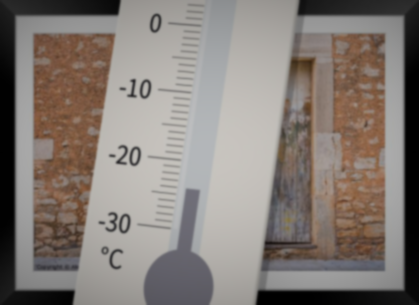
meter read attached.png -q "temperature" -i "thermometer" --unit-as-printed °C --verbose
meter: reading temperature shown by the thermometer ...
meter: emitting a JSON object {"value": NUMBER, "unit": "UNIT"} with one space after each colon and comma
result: {"value": -24, "unit": "°C"}
